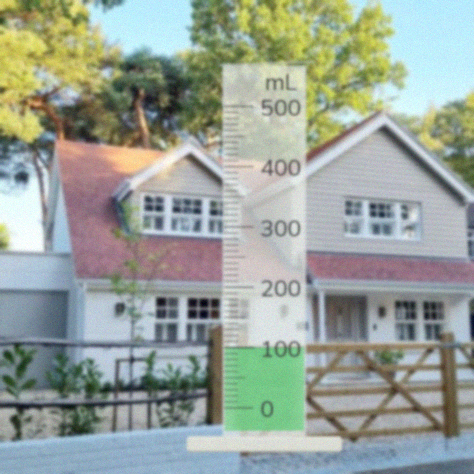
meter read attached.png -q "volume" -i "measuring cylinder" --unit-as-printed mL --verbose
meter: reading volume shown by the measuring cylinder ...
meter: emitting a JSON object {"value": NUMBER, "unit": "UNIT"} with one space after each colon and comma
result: {"value": 100, "unit": "mL"}
